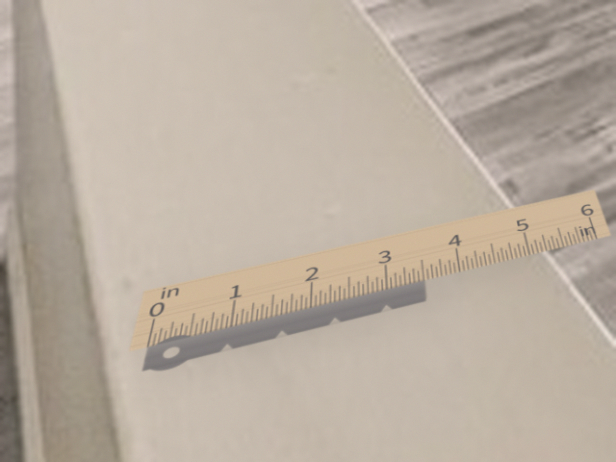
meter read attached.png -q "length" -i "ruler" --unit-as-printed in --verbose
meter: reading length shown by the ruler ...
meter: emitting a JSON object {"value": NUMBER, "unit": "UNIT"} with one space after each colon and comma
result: {"value": 3.5, "unit": "in"}
